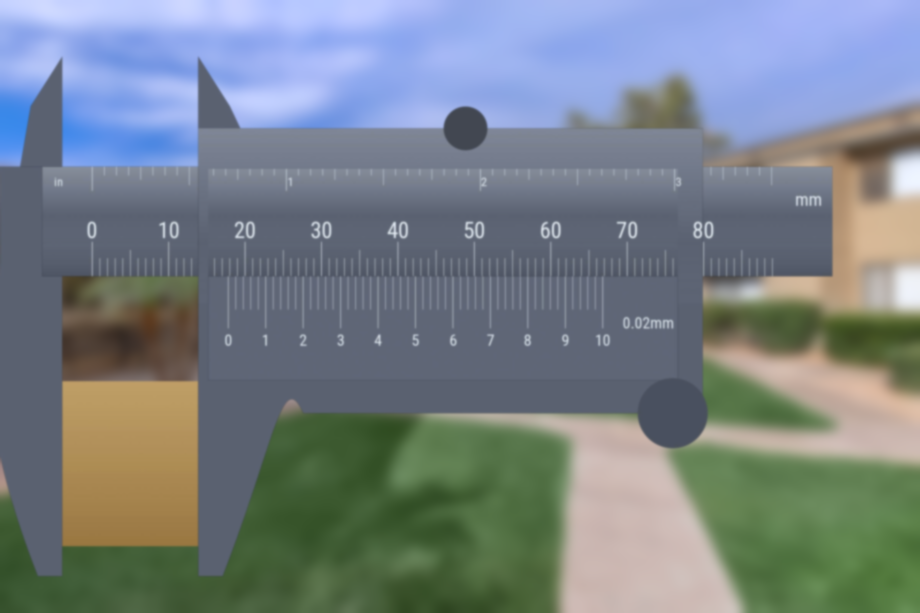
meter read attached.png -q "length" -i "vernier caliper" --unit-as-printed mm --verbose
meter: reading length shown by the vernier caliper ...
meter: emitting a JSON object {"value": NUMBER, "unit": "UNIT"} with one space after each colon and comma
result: {"value": 17.8, "unit": "mm"}
